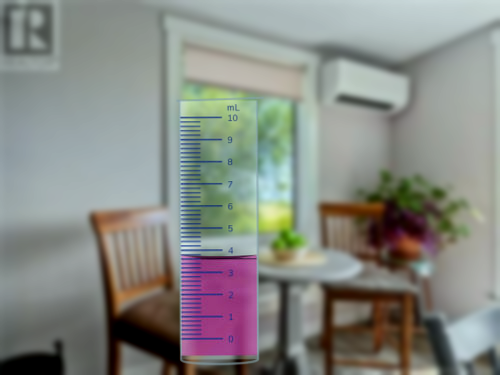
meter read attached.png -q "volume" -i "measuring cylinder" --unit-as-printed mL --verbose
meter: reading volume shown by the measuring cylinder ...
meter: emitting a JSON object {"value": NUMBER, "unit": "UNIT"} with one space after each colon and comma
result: {"value": 3.6, "unit": "mL"}
